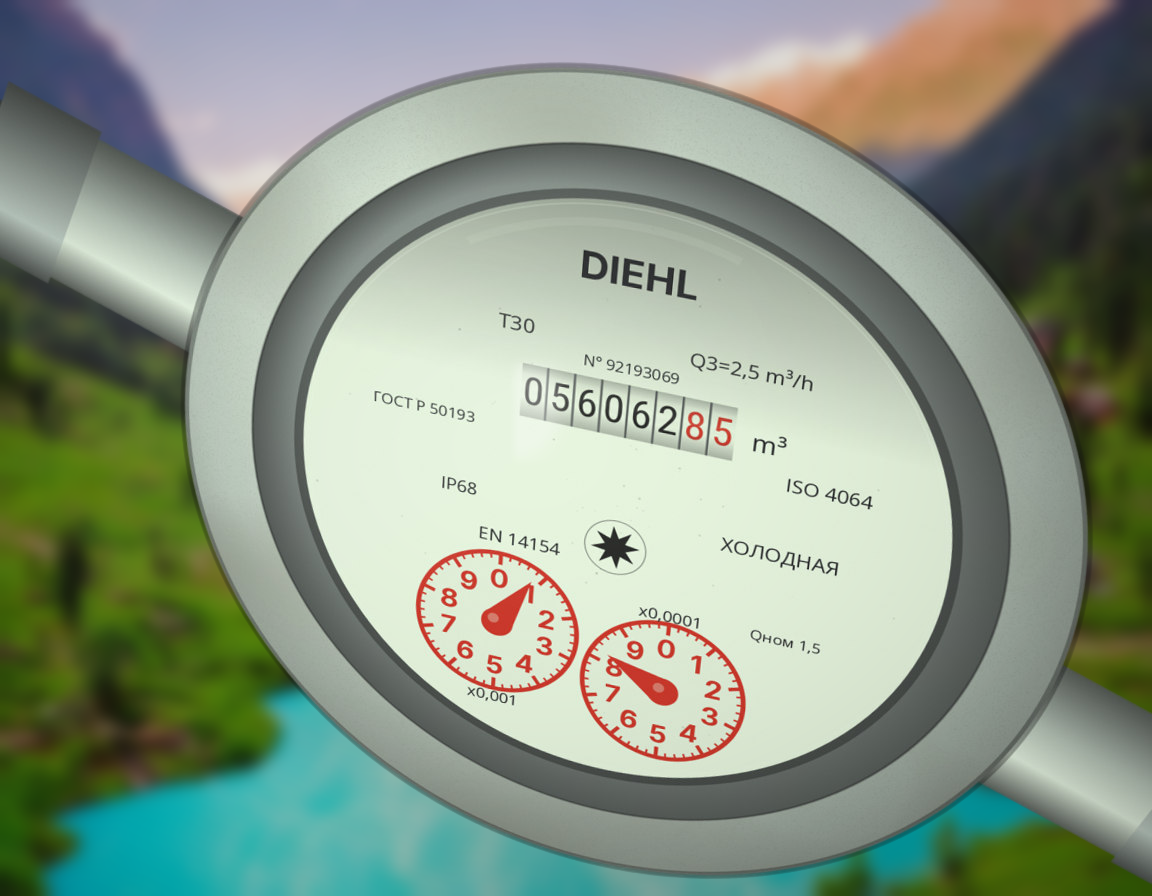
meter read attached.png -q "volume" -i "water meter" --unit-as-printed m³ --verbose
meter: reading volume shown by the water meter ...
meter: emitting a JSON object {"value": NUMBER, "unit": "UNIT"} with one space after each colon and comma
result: {"value": 56062.8508, "unit": "m³"}
